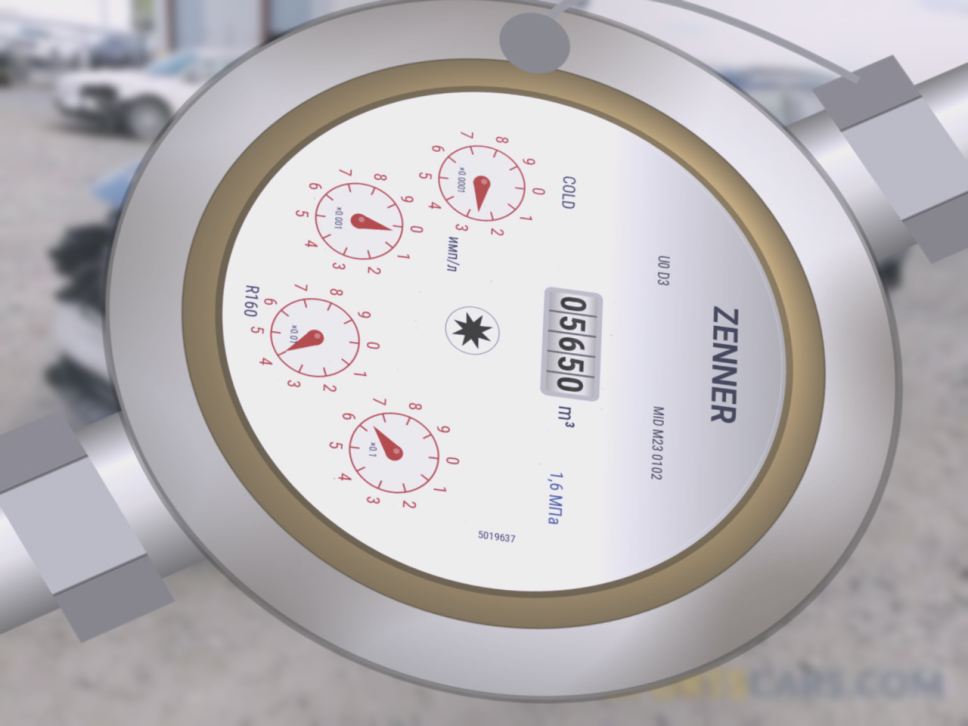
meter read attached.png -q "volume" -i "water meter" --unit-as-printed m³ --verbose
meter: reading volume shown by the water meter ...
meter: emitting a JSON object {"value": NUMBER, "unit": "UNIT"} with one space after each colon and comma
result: {"value": 5650.6402, "unit": "m³"}
